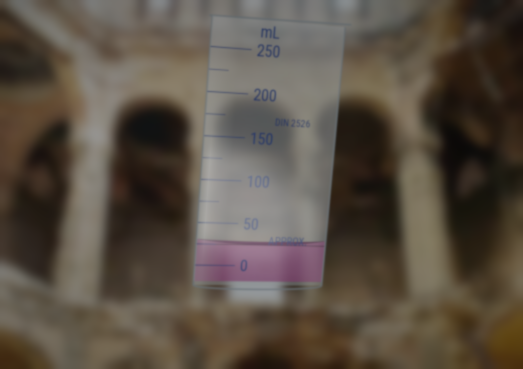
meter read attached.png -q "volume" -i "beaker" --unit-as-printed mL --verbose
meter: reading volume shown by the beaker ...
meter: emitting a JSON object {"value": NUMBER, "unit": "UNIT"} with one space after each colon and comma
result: {"value": 25, "unit": "mL"}
